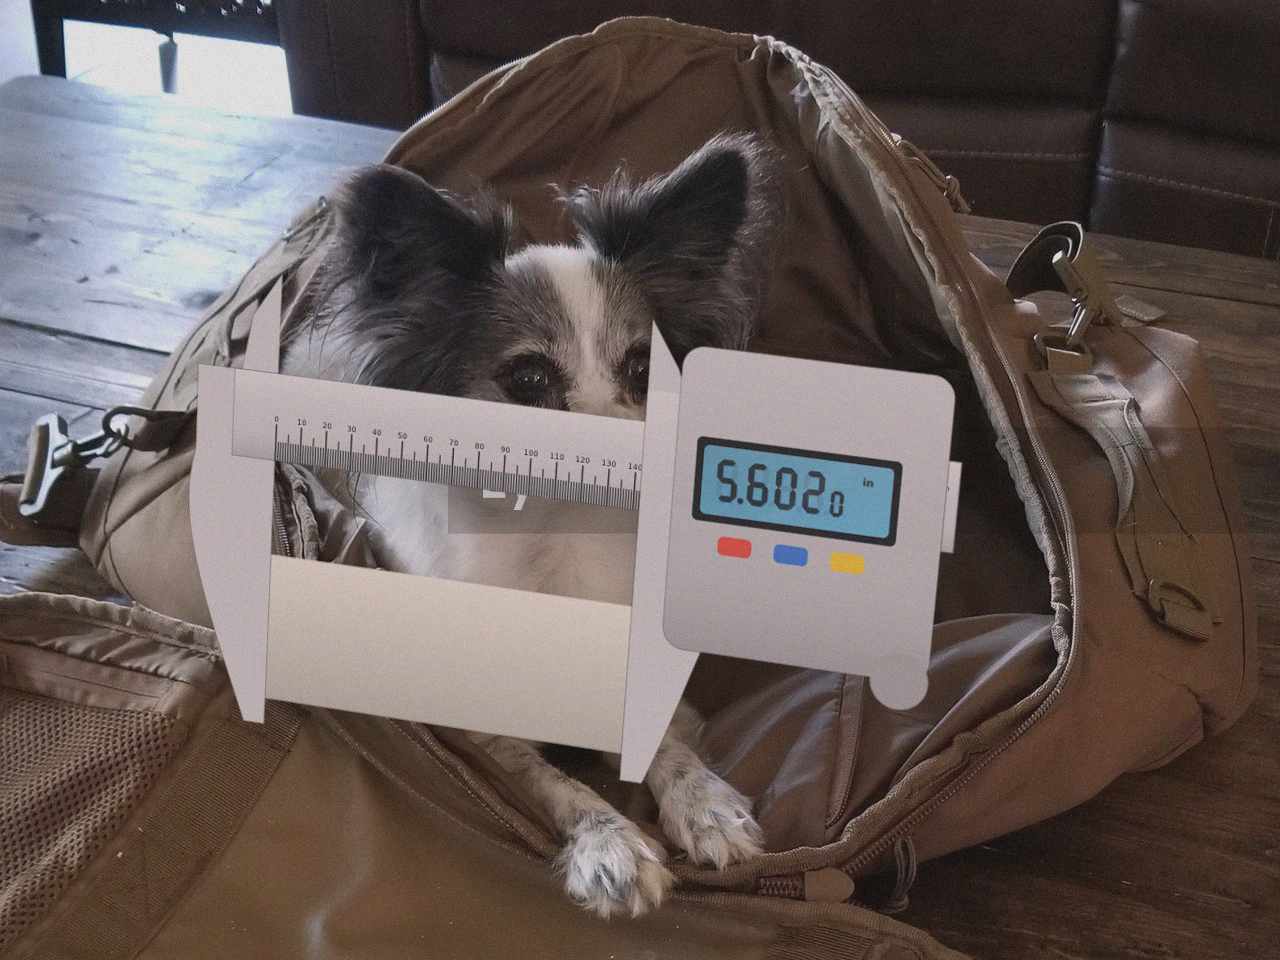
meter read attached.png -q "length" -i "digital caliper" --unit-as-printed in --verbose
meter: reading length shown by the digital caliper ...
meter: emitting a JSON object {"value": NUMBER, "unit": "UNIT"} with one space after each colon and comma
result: {"value": 5.6020, "unit": "in"}
